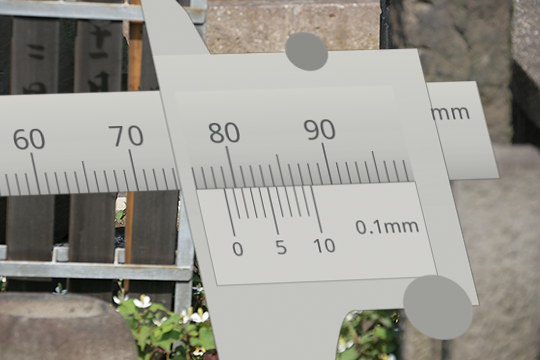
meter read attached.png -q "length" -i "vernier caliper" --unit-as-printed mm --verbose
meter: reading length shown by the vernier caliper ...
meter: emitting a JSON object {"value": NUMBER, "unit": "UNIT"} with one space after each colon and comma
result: {"value": 78.8, "unit": "mm"}
